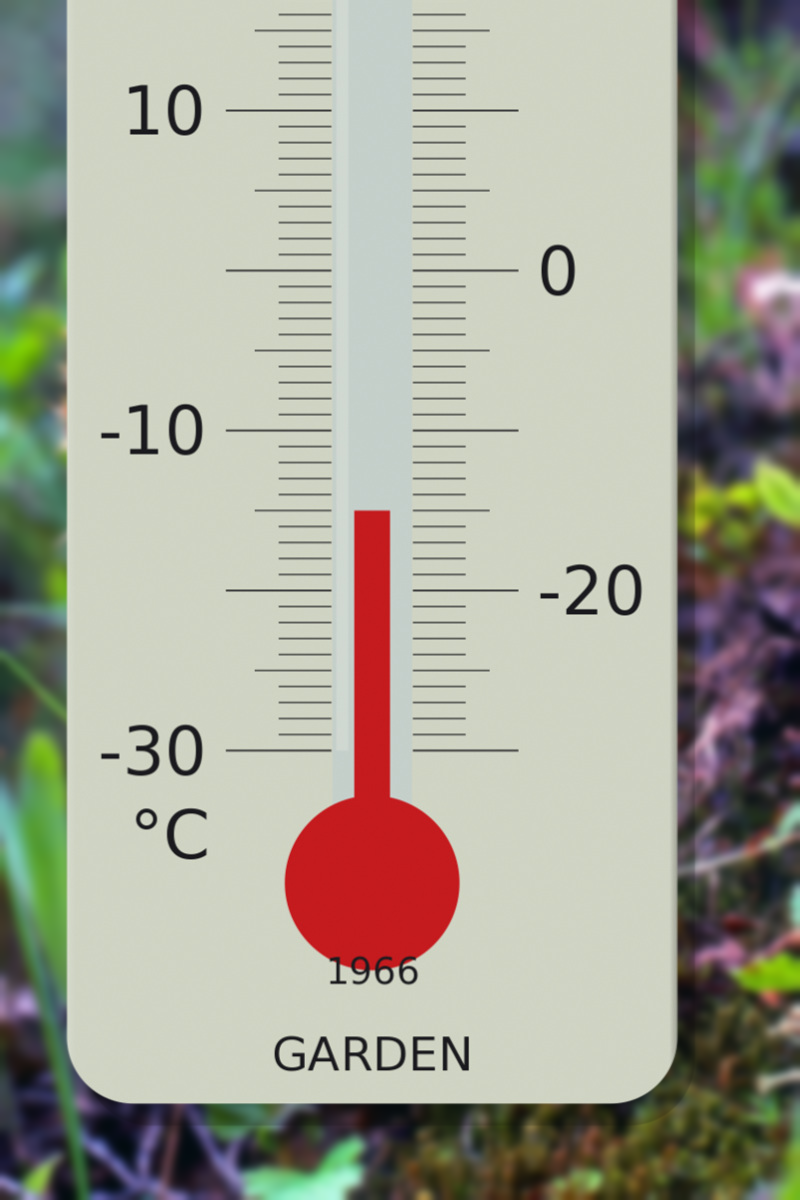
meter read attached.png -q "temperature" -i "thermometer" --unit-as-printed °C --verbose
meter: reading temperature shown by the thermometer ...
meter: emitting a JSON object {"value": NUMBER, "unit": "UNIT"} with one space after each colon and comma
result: {"value": -15, "unit": "°C"}
